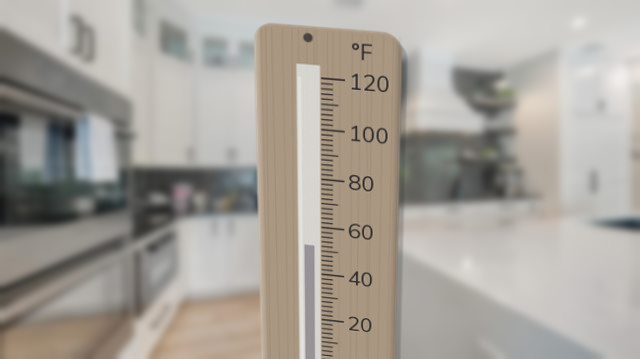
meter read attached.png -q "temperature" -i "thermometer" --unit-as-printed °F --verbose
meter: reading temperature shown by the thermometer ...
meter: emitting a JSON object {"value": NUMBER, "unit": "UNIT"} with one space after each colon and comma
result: {"value": 52, "unit": "°F"}
